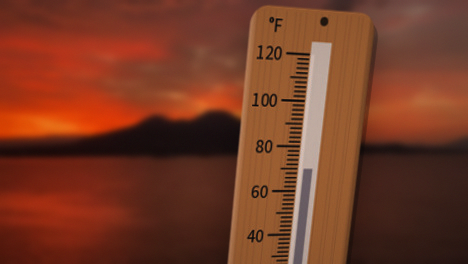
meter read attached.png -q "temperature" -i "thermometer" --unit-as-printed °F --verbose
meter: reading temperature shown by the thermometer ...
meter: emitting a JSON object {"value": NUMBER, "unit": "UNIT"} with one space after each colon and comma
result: {"value": 70, "unit": "°F"}
